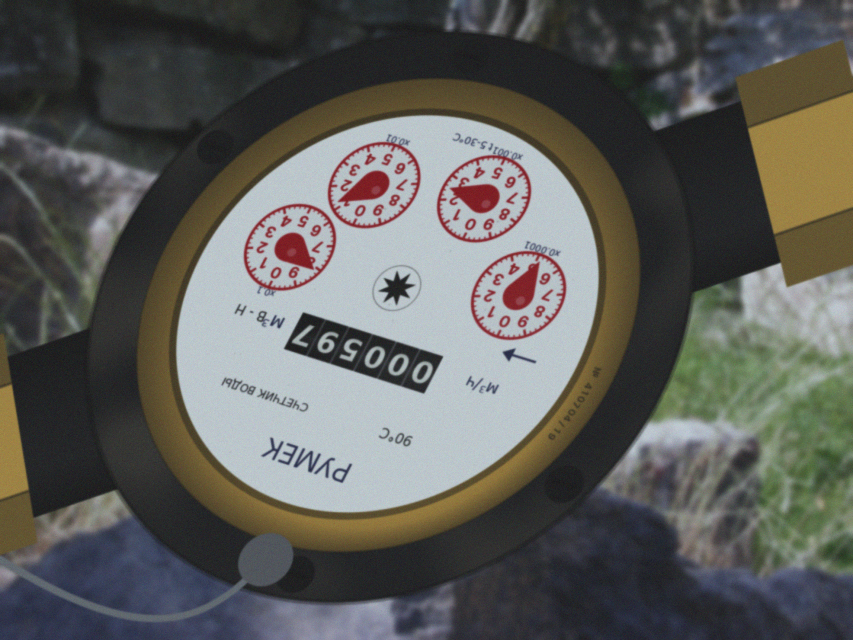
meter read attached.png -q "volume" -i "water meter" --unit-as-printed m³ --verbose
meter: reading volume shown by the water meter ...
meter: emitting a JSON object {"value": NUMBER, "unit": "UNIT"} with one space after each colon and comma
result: {"value": 597.8125, "unit": "m³"}
